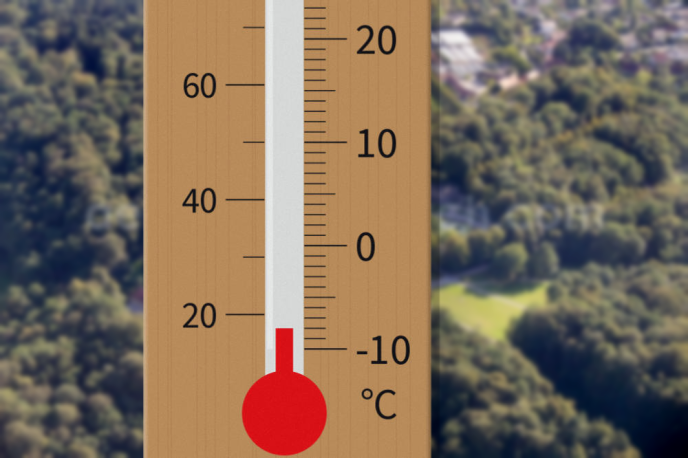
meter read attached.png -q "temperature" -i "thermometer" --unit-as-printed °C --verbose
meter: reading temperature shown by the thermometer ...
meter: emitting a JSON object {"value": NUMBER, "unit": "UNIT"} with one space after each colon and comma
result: {"value": -8, "unit": "°C"}
